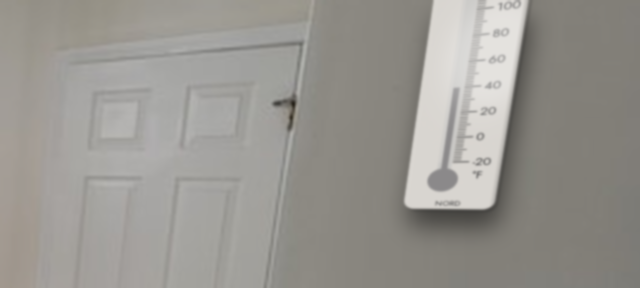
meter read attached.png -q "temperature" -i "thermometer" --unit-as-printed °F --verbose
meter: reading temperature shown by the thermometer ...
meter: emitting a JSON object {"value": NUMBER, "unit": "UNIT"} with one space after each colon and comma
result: {"value": 40, "unit": "°F"}
